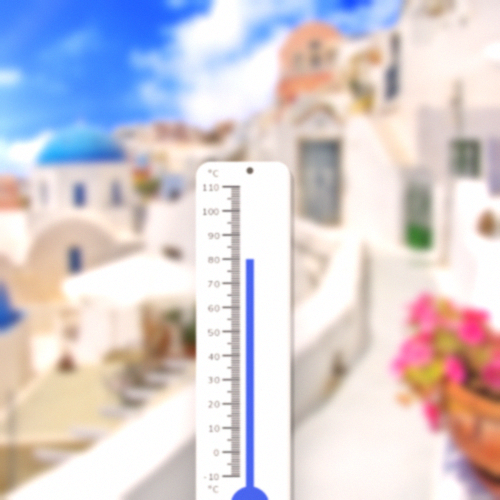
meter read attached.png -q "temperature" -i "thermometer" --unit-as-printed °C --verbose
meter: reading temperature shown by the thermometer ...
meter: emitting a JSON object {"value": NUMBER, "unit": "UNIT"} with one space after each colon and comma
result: {"value": 80, "unit": "°C"}
